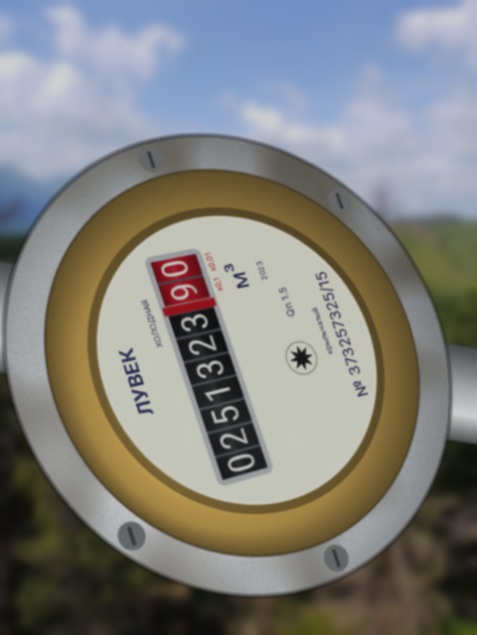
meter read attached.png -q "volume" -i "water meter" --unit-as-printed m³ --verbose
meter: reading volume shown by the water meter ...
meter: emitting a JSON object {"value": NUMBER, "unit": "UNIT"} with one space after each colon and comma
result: {"value": 251323.90, "unit": "m³"}
